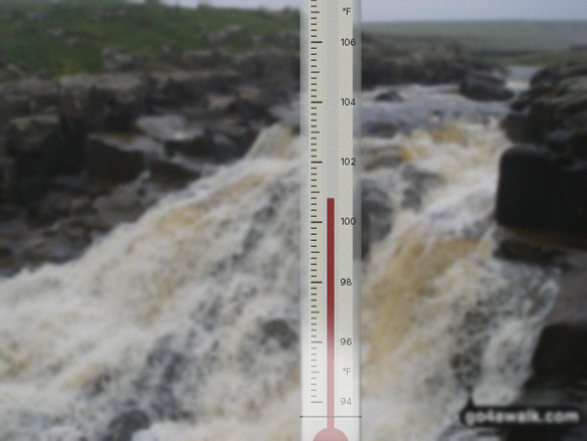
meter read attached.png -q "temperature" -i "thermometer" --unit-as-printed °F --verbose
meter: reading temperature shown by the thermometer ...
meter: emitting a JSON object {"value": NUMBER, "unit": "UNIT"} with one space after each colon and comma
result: {"value": 100.8, "unit": "°F"}
